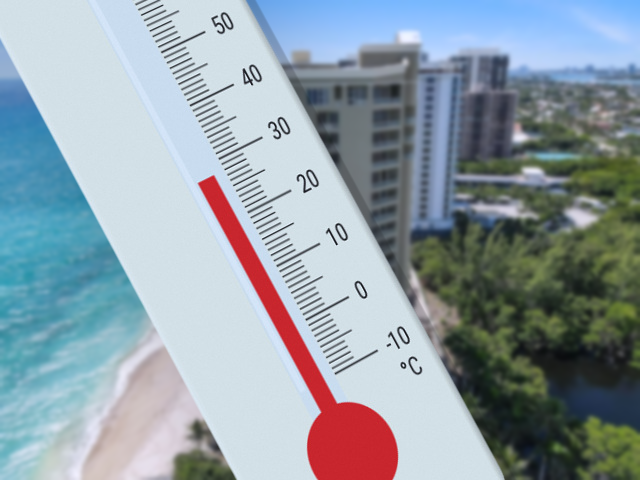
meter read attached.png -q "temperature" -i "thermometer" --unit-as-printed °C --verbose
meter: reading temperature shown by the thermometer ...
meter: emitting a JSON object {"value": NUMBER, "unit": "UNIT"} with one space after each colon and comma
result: {"value": 28, "unit": "°C"}
